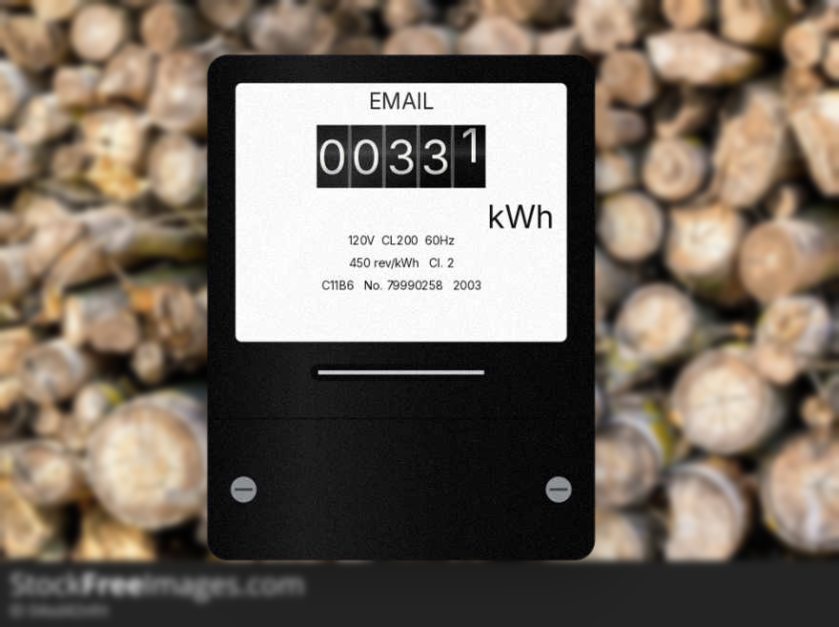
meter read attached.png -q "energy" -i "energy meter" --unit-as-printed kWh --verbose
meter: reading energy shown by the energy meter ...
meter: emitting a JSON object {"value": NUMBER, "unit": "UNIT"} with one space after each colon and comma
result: {"value": 331, "unit": "kWh"}
